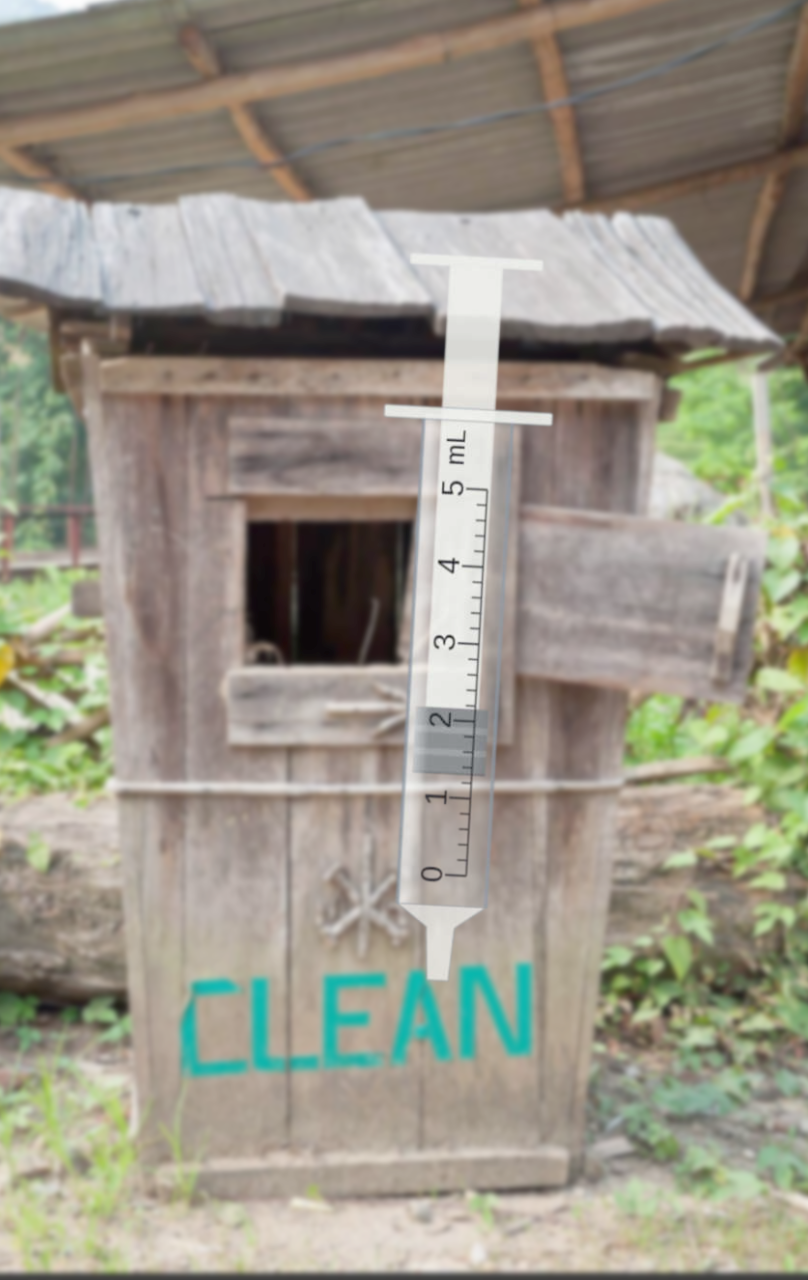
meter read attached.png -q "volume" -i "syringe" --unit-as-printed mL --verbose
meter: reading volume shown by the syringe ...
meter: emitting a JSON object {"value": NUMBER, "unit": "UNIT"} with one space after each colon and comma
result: {"value": 1.3, "unit": "mL"}
